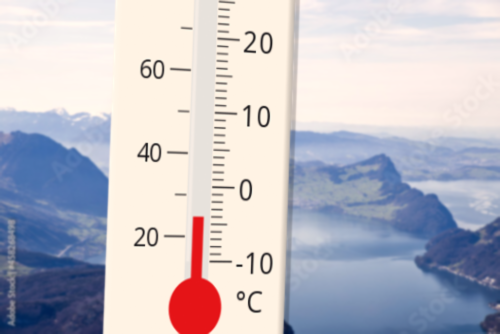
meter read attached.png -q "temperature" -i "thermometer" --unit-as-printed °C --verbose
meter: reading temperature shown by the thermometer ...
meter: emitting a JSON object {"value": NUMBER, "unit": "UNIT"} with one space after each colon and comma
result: {"value": -4, "unit": "°C"}
